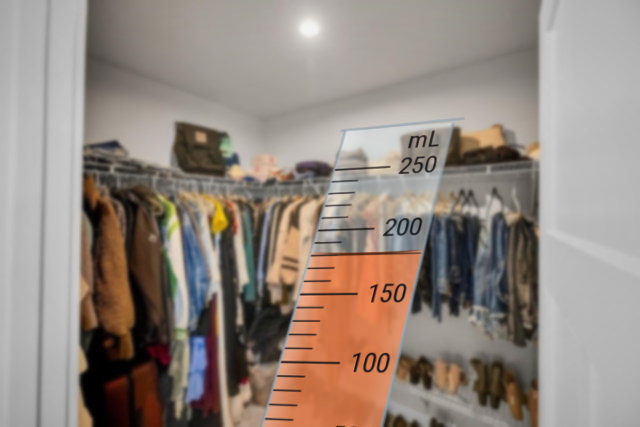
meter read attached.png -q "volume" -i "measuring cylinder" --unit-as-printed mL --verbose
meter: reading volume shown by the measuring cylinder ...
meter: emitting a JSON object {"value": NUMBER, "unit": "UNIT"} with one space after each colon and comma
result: {"value": 180, "unit": "mL"}
